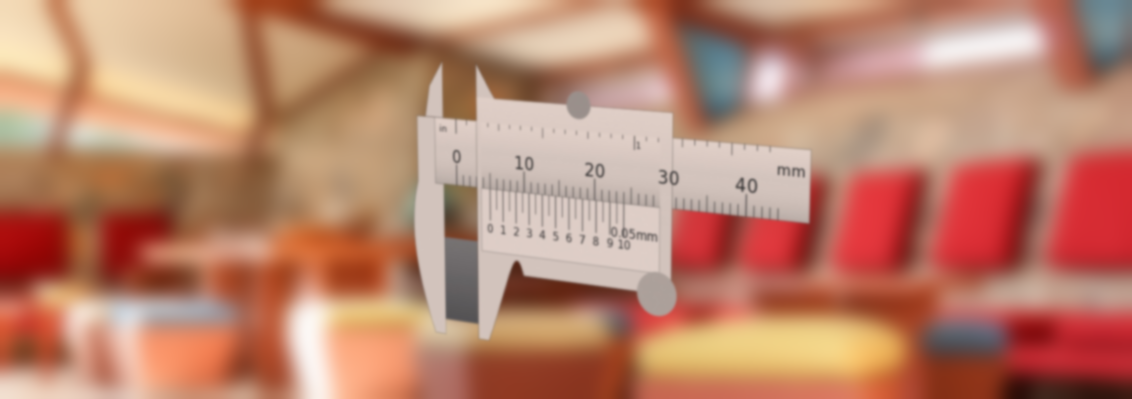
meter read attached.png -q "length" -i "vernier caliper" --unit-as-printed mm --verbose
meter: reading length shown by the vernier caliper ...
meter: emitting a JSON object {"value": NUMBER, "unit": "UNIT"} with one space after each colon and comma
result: {"value": 5.0, "unit": "mm"}
